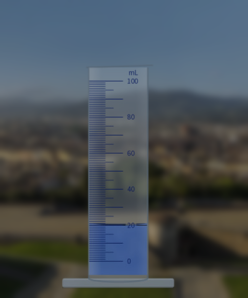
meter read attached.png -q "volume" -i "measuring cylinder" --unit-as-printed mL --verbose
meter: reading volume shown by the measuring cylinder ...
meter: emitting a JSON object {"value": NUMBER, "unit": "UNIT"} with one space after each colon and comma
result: {"value": 20, "unit": "mL"}
